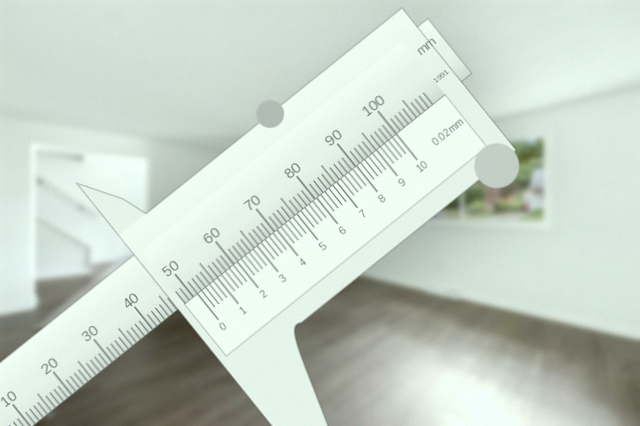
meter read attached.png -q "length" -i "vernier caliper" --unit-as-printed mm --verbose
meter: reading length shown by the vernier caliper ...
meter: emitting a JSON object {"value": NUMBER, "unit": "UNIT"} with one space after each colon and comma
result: {"value": 51.0, "unit": "mm"}
